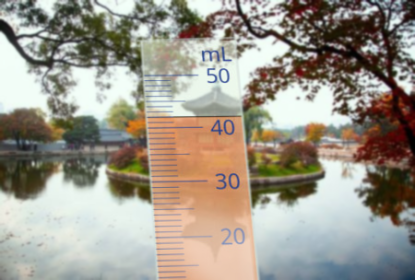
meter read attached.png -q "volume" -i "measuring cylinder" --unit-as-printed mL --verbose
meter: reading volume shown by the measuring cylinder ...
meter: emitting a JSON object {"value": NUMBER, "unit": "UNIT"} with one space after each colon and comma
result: {"value": 42, "unit": "mL"}
